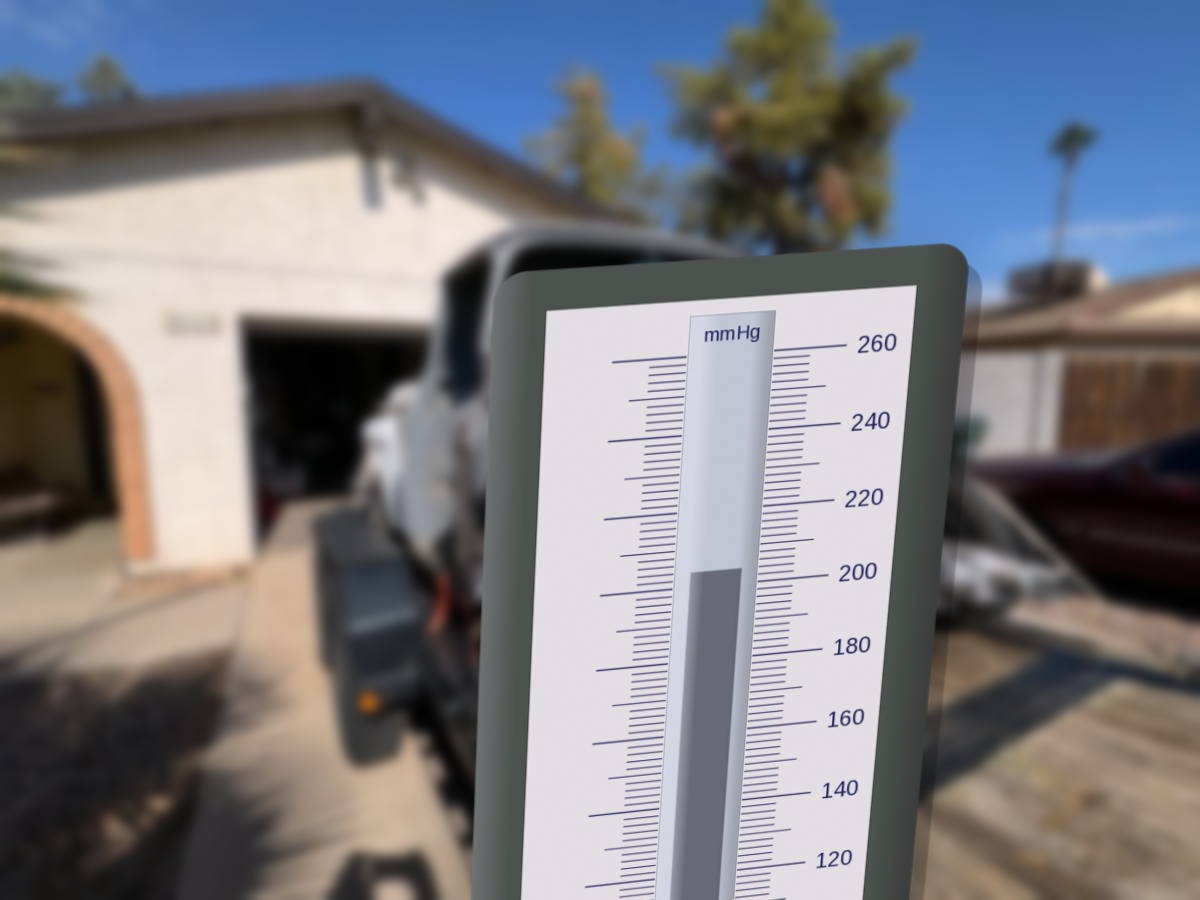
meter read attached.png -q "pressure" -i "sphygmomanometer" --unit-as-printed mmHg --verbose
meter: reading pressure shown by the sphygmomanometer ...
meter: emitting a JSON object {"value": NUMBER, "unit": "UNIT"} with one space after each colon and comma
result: {"value": 204, "unit": "mmHg"}
